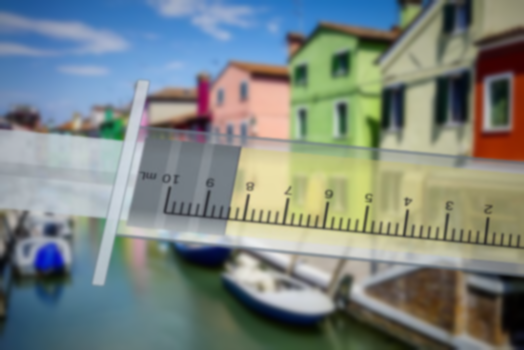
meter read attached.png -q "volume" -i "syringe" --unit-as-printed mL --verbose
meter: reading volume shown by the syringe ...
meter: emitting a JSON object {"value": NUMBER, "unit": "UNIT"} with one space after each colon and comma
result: {"value": 8.4, "unit": "mL"}
